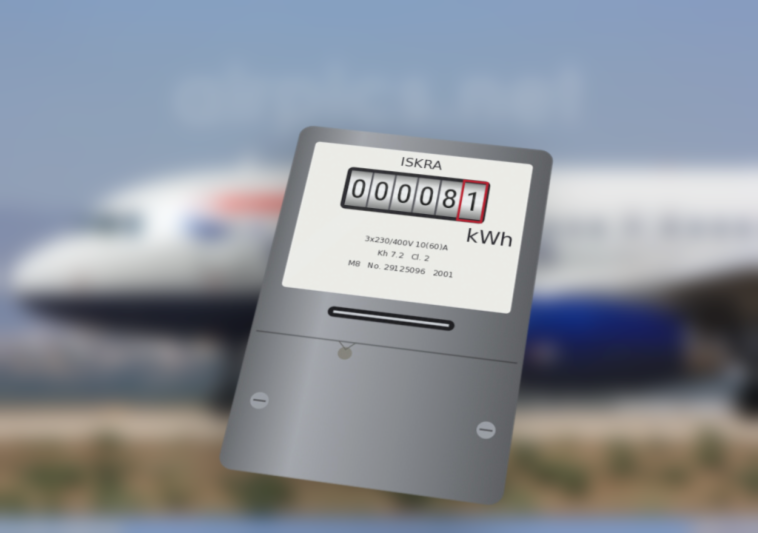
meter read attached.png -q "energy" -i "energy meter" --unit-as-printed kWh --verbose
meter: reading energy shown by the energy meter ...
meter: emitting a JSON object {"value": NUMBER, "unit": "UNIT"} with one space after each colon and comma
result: {"value": 8.1, "unit": "kWh"}
